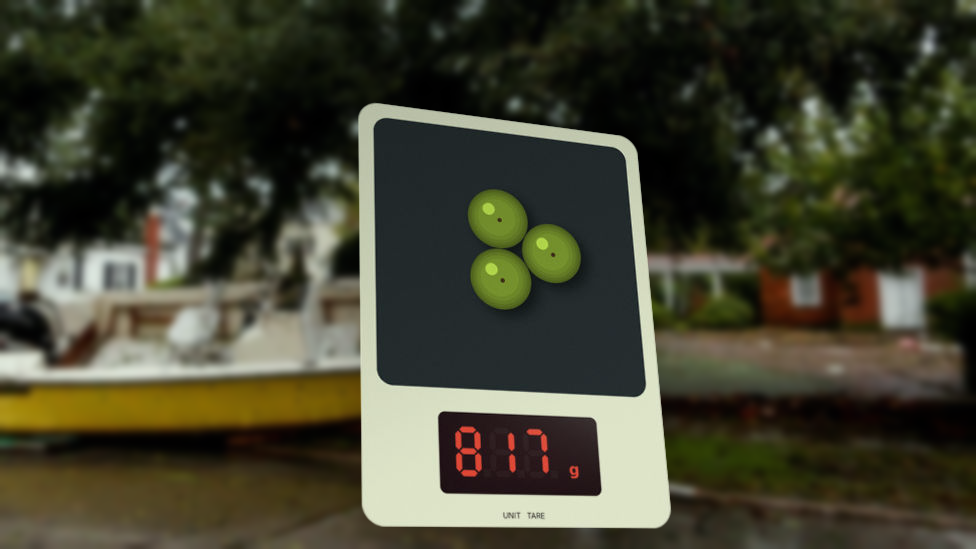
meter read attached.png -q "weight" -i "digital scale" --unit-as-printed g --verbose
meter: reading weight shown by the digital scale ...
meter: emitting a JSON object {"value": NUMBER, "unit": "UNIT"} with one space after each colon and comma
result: {"value": 817, "unit": "g"}
